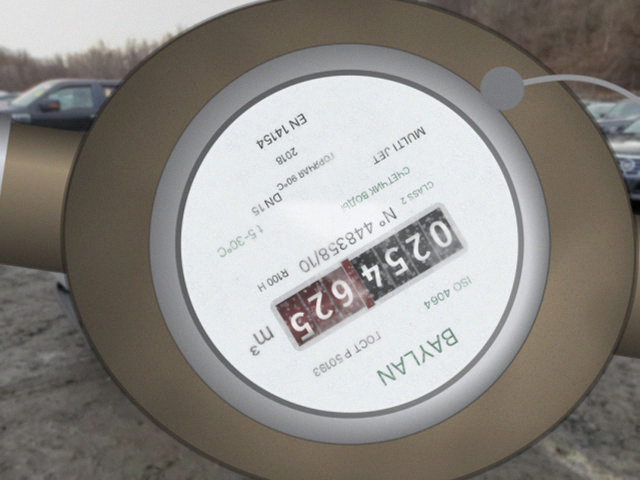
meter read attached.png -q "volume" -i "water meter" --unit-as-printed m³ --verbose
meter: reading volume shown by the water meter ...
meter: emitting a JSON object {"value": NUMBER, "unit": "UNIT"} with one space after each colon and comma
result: {"value": 254.625, "unit": "m³"}
